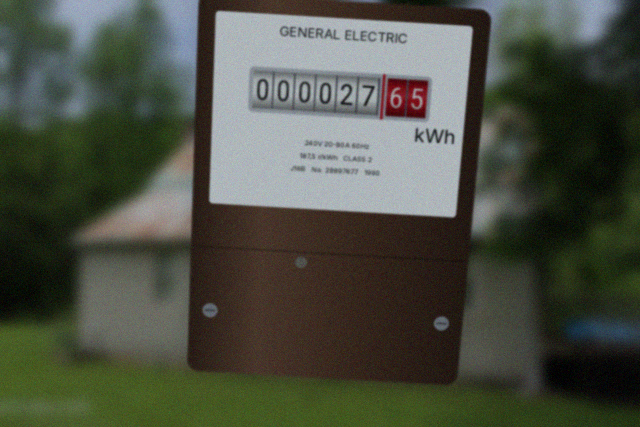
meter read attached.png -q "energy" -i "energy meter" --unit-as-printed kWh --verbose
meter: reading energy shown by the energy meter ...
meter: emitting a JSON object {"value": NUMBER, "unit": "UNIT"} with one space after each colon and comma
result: {"value": 27.65, "unit": "kWh"}
